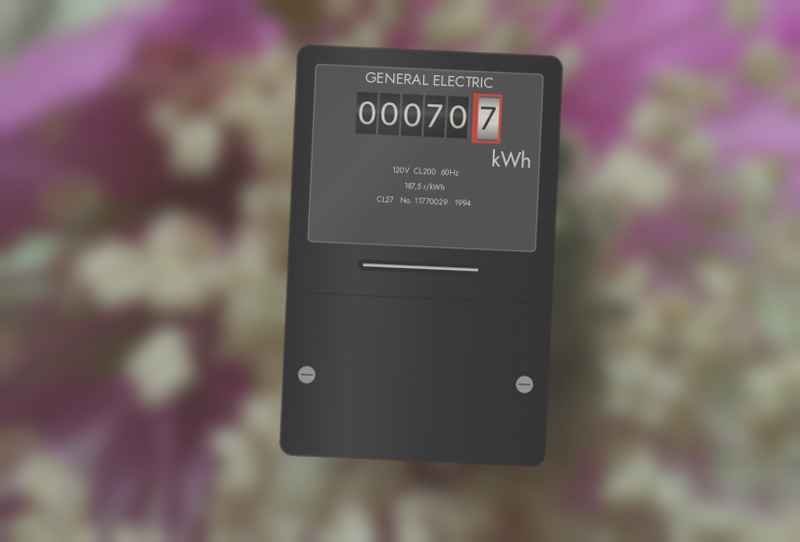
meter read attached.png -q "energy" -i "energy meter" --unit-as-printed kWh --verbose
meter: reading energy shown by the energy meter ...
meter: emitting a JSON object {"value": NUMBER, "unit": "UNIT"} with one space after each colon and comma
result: {"value": 70.7, "unit": "kWh"}
